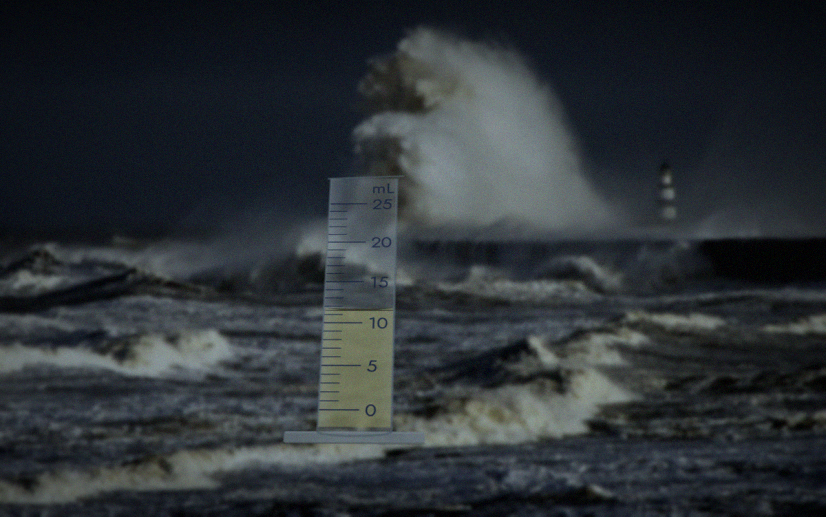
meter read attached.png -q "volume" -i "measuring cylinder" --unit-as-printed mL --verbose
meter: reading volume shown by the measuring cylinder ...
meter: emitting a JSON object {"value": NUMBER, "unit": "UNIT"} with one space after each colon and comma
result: {"value": 11.5, "unit": "mL"}
